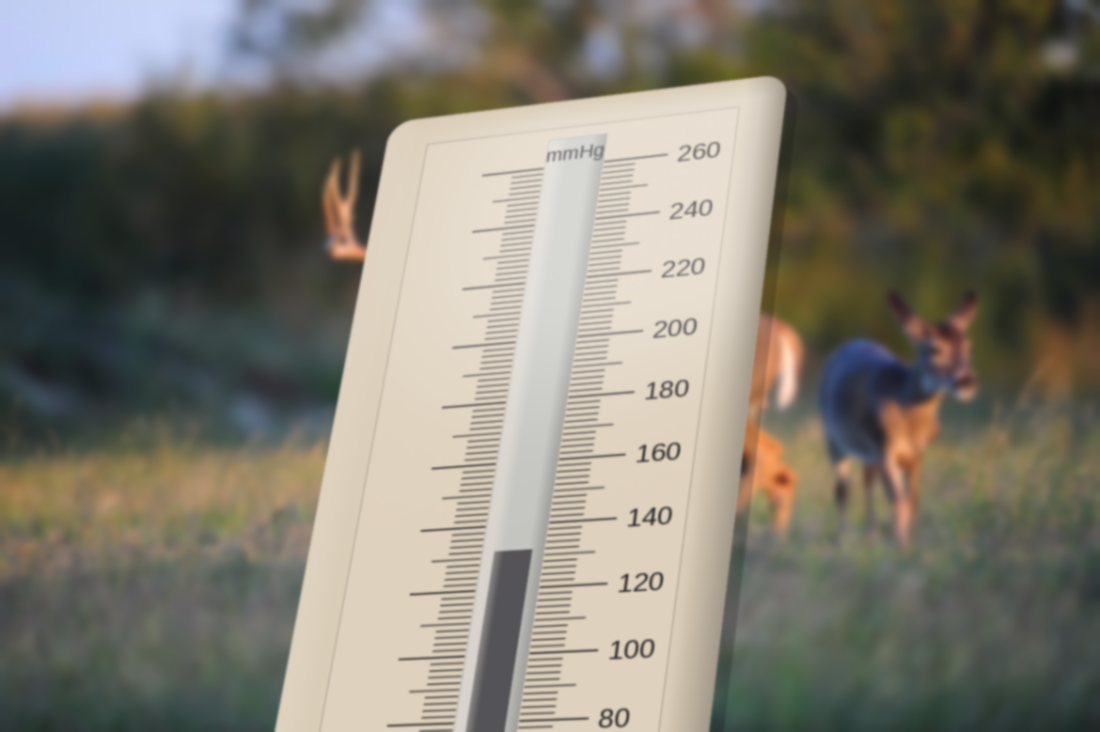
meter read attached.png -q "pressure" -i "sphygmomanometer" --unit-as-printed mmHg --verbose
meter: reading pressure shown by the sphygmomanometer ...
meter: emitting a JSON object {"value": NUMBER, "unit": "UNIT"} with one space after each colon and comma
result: {"value": 132, "unit": "mmHg"}
